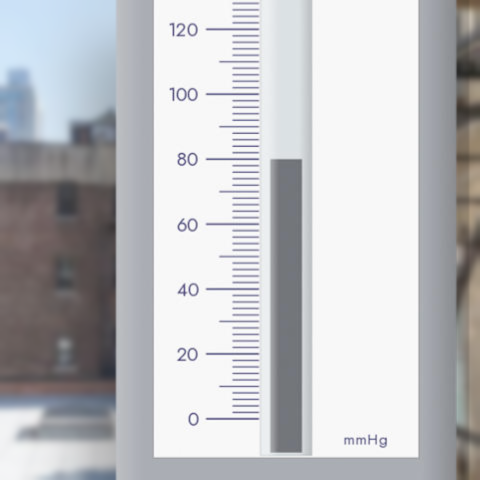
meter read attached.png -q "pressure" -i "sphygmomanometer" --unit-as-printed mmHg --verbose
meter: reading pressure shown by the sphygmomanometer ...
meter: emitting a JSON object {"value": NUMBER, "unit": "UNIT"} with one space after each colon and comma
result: {"value": 80, "unit": "mmHg"}
